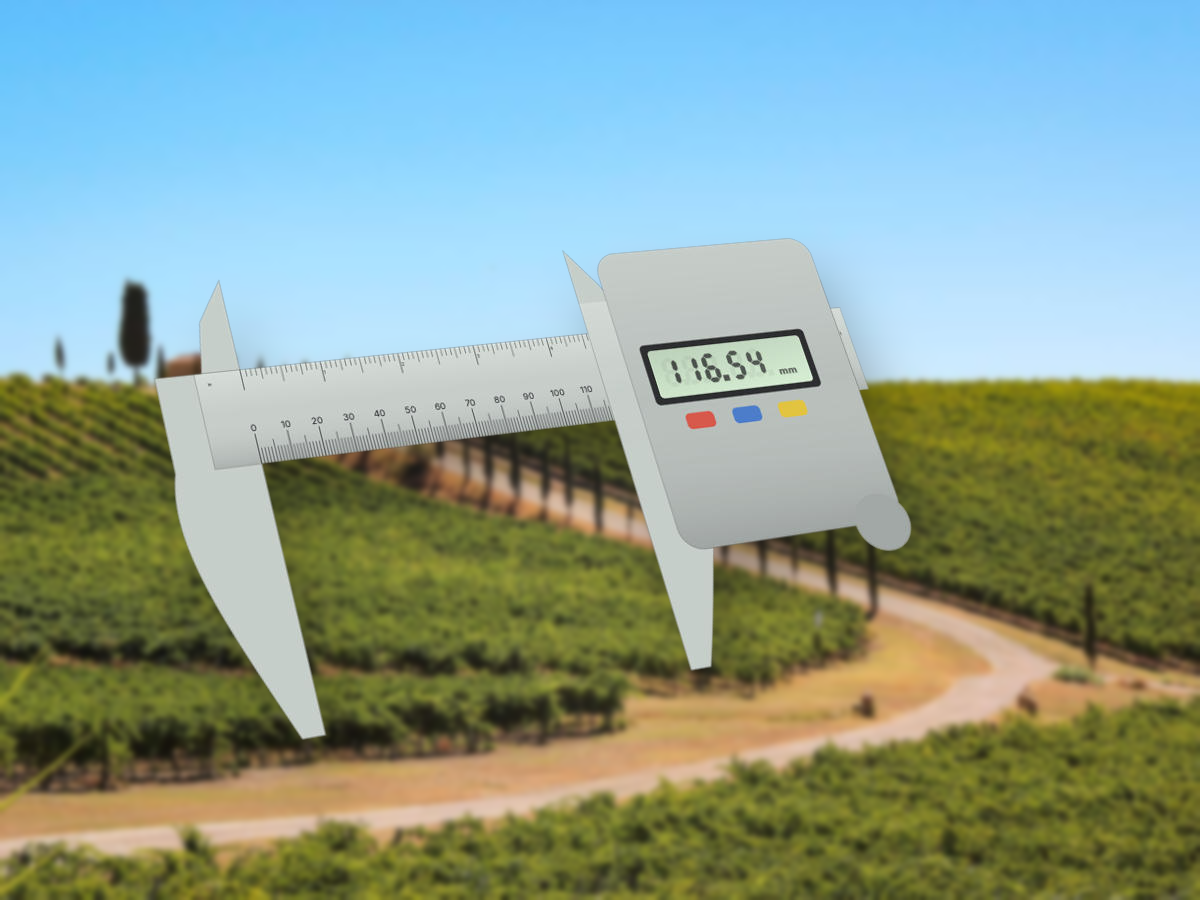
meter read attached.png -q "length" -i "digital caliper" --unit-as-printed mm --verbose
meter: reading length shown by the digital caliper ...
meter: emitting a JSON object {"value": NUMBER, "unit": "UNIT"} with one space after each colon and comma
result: {"value": 116.54, "unit": "mm"}
